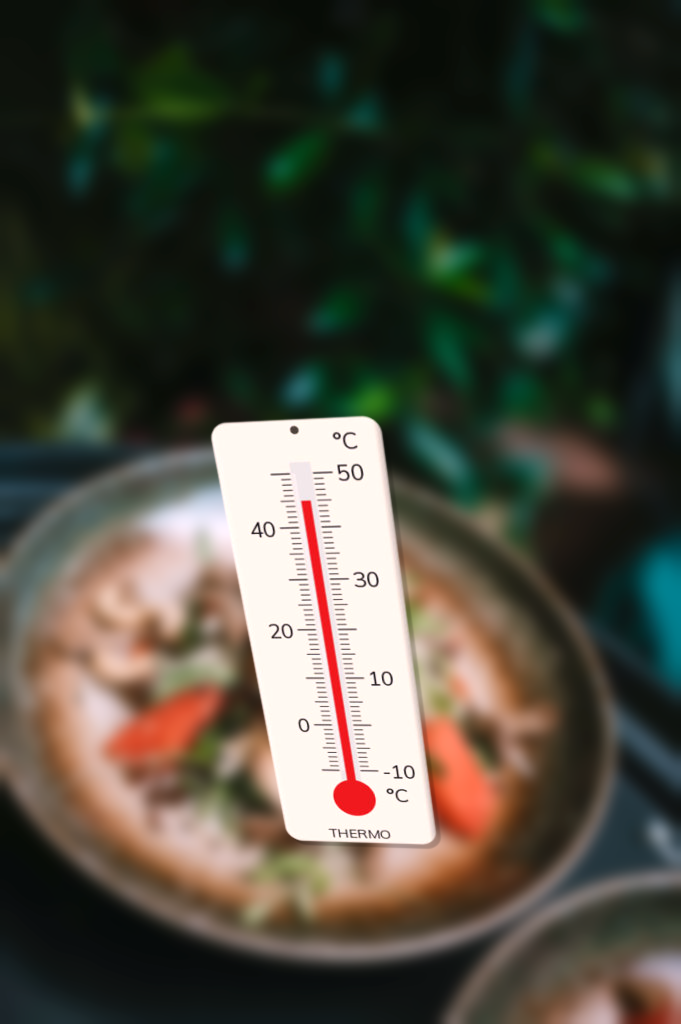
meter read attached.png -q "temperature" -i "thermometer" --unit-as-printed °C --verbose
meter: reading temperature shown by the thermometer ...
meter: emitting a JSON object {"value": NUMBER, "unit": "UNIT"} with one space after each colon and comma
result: {"value": 45, "unit": "°C"}
